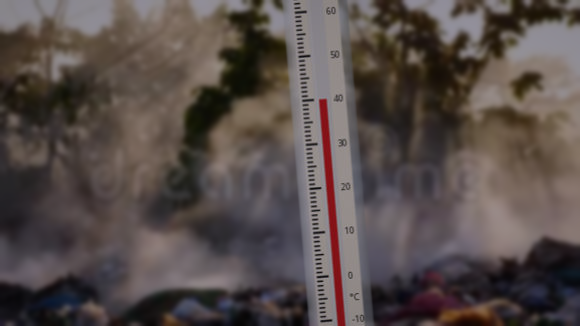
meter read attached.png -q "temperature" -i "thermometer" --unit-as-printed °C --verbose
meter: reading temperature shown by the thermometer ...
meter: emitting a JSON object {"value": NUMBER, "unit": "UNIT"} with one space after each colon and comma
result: {"value": 40, "unit": "°C"}
